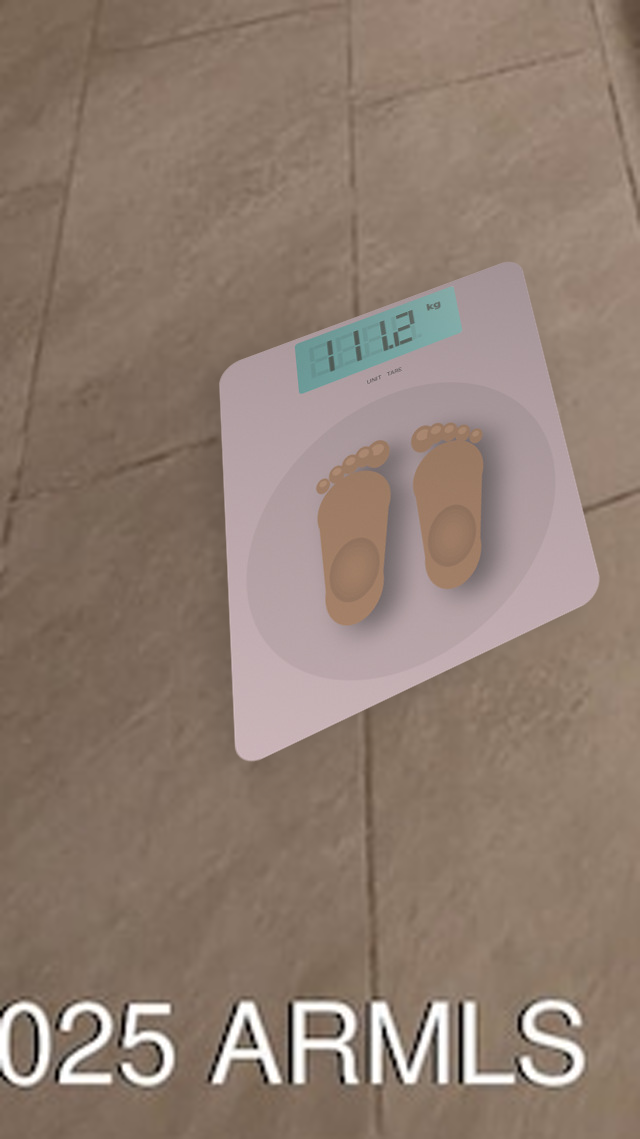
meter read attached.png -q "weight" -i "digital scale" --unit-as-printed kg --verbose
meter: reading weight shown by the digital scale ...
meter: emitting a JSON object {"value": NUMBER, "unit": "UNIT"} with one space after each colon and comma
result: {"value": 111.2, "unit": "kg"}
